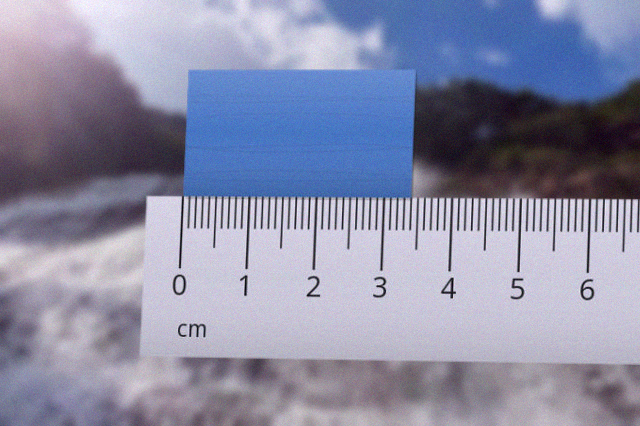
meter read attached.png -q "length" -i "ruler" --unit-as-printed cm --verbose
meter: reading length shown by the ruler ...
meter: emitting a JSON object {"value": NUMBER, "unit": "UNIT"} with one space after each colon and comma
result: {"value": 3.4, "unit": "cm"}
